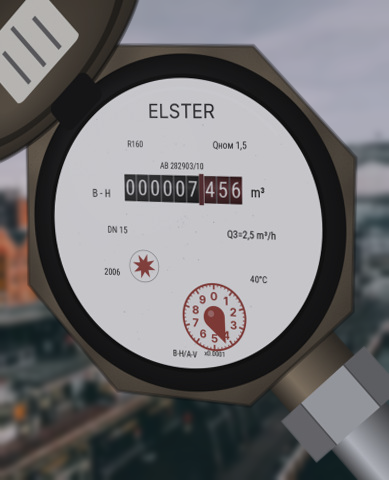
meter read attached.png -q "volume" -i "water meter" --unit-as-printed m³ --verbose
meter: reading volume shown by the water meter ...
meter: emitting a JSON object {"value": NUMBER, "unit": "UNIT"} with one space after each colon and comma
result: {"value": 7.4564, "unit": "m³"}
